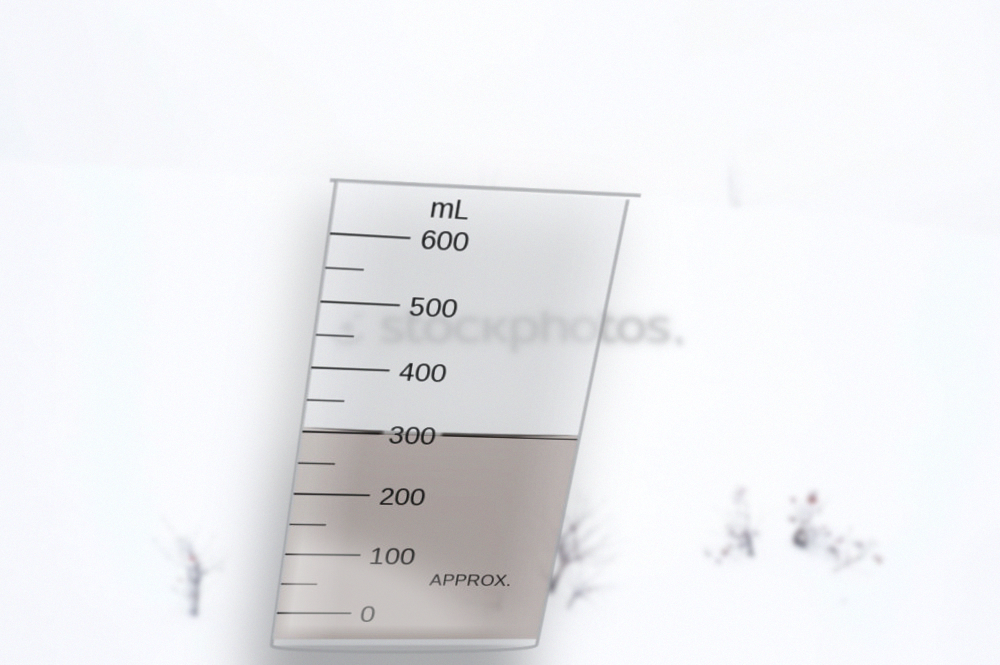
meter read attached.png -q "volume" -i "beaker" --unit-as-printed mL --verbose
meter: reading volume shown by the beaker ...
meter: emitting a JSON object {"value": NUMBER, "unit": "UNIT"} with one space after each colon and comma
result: {"value": 300, "unit": "mL"}
